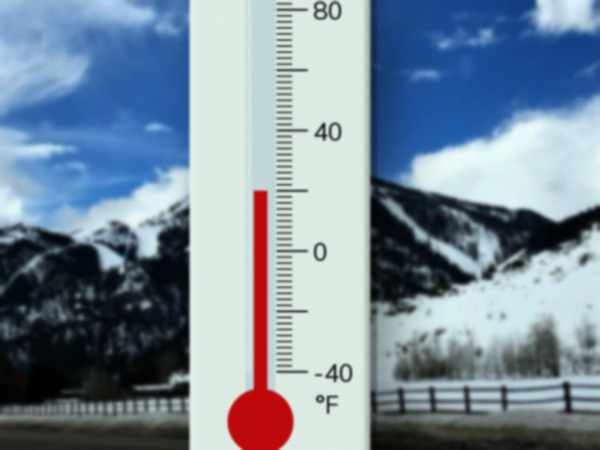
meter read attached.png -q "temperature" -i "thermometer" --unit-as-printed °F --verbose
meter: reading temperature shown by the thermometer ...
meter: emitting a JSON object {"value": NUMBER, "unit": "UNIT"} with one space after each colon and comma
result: {"value": 20, "unit": "°F"}
